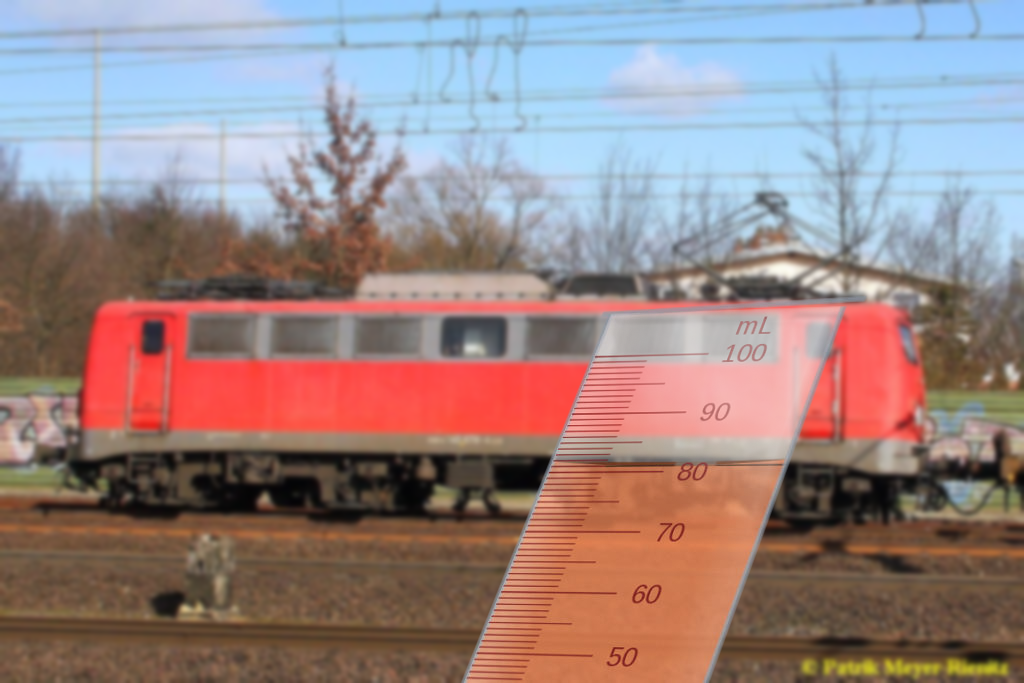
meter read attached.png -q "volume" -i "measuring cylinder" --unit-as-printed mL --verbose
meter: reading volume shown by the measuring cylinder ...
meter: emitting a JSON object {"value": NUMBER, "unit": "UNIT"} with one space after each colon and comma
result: {"value": 81, "unit": "mL"}
